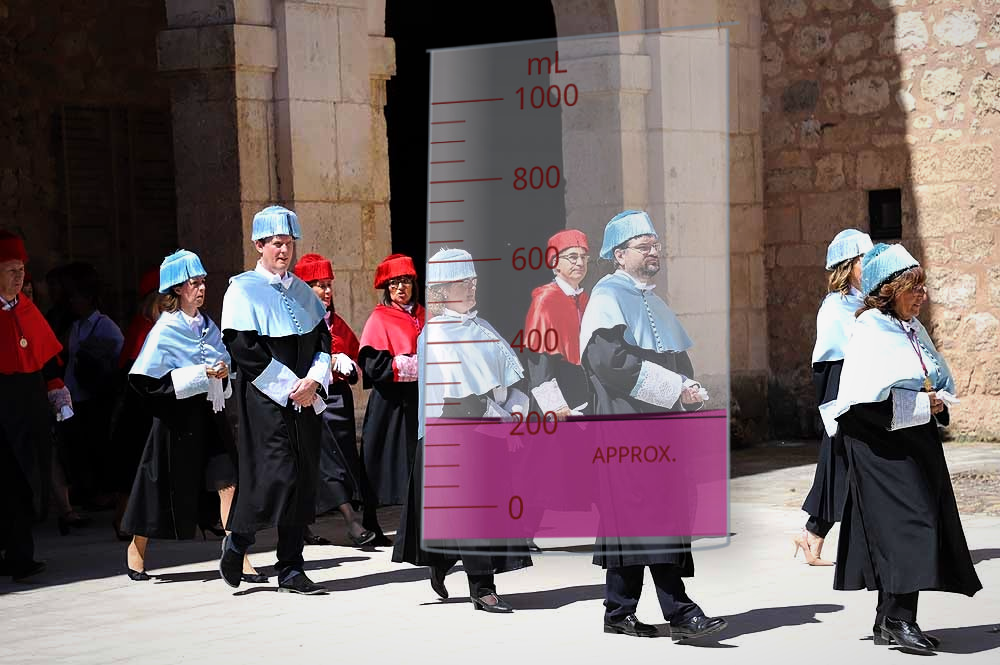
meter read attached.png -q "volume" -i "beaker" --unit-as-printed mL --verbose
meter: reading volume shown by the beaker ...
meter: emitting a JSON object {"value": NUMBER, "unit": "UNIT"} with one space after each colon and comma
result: {"value": 200, "unit": "mL"}
